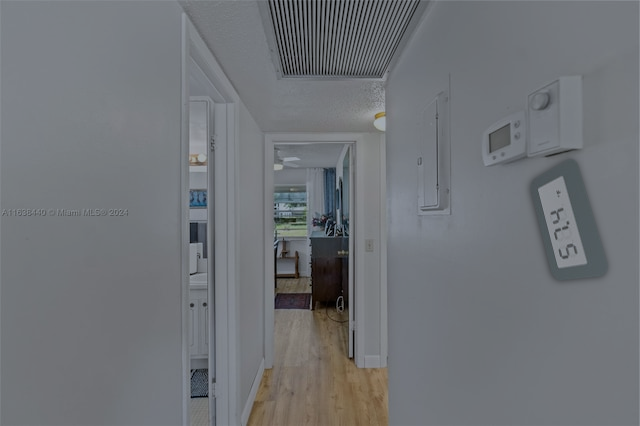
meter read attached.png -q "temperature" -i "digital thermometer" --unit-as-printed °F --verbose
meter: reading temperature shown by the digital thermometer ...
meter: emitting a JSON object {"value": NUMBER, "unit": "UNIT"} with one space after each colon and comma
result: {"value": 57.4, "unit": "°F"}
